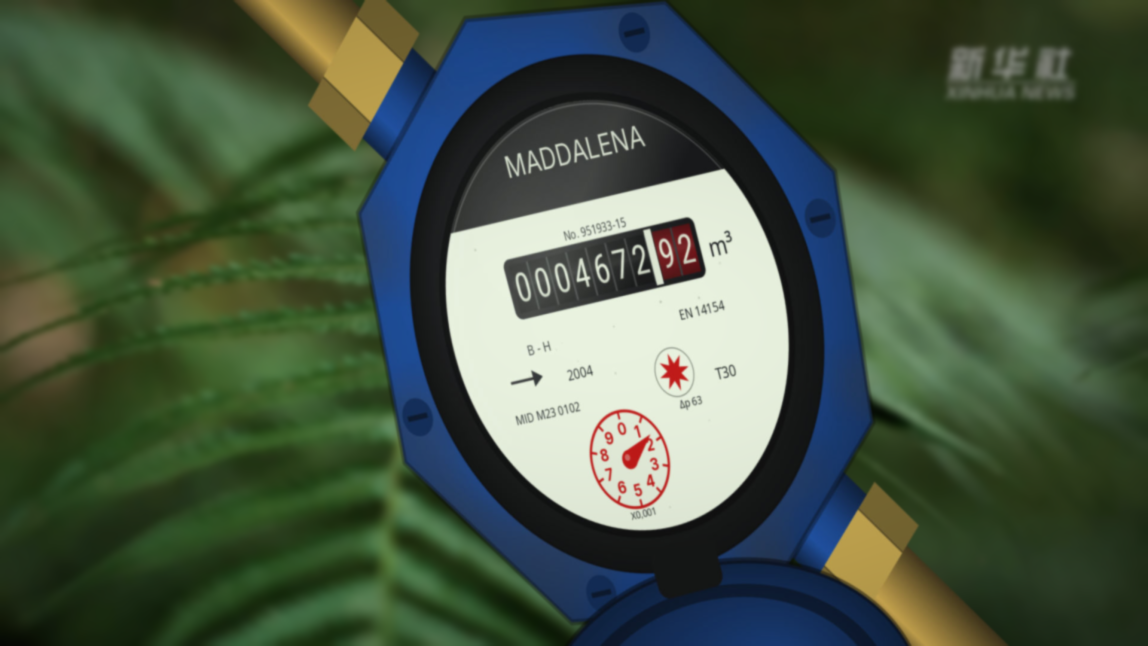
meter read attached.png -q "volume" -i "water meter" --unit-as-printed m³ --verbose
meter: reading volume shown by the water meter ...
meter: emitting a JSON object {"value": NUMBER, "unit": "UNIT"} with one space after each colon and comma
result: {"value": 4672.921, "unit": "m³"}
